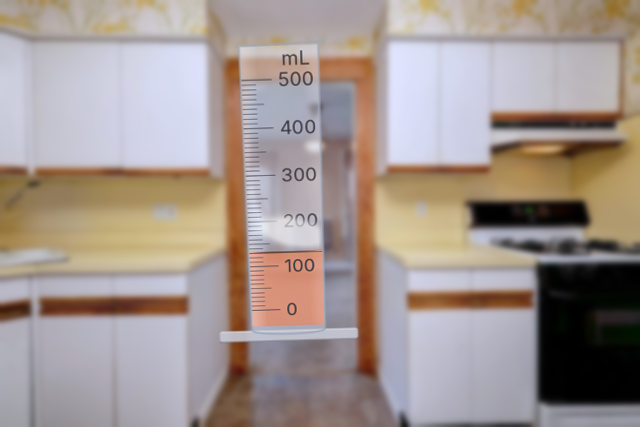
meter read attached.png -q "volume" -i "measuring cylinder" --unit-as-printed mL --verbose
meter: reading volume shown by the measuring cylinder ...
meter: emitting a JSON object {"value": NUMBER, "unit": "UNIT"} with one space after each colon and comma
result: {"value": 130, "unit": "mL"}
